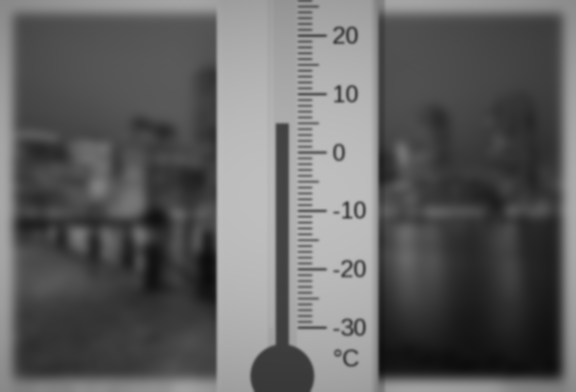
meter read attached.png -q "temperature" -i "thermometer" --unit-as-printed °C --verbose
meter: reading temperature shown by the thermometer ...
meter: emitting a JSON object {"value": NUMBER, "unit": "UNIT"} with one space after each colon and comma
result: {"value": 5, "unit": "°C"}
